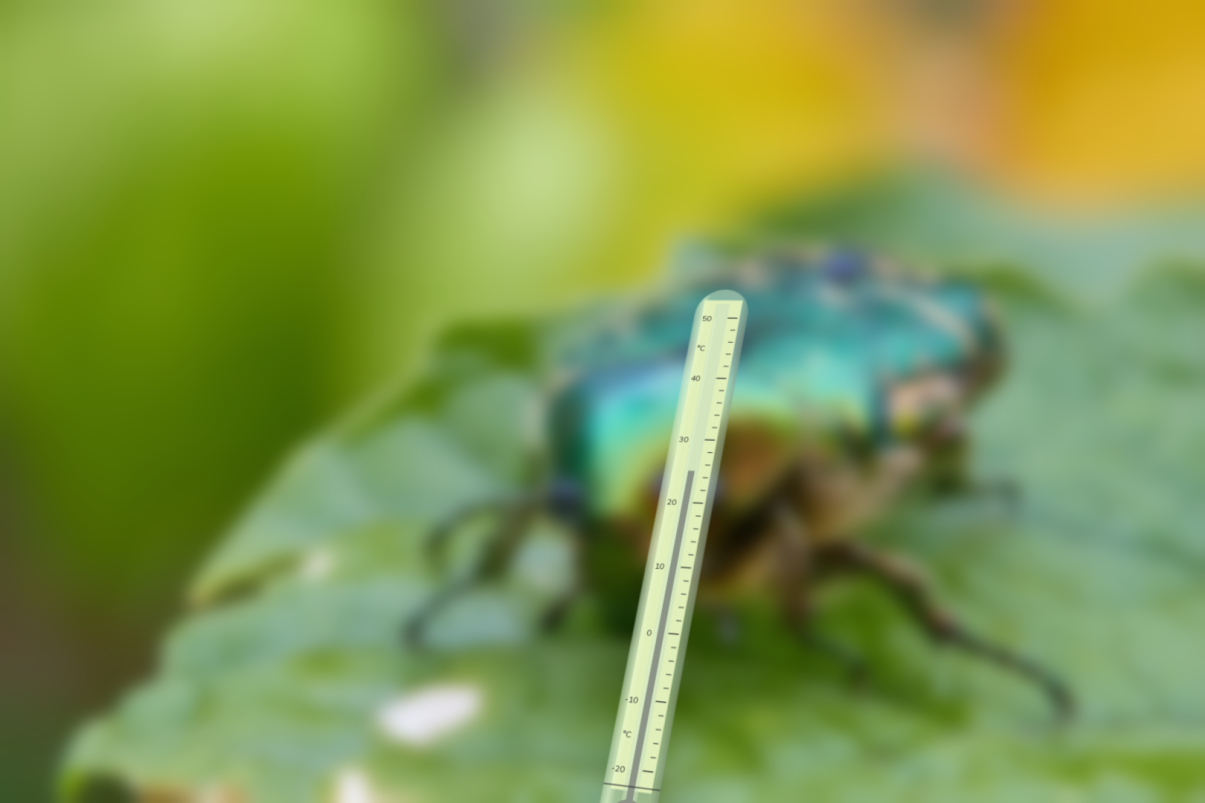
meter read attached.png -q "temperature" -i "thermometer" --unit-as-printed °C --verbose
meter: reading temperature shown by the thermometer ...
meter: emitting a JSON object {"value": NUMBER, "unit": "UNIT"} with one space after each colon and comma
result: {"value": 25, "unit": "°C"}
